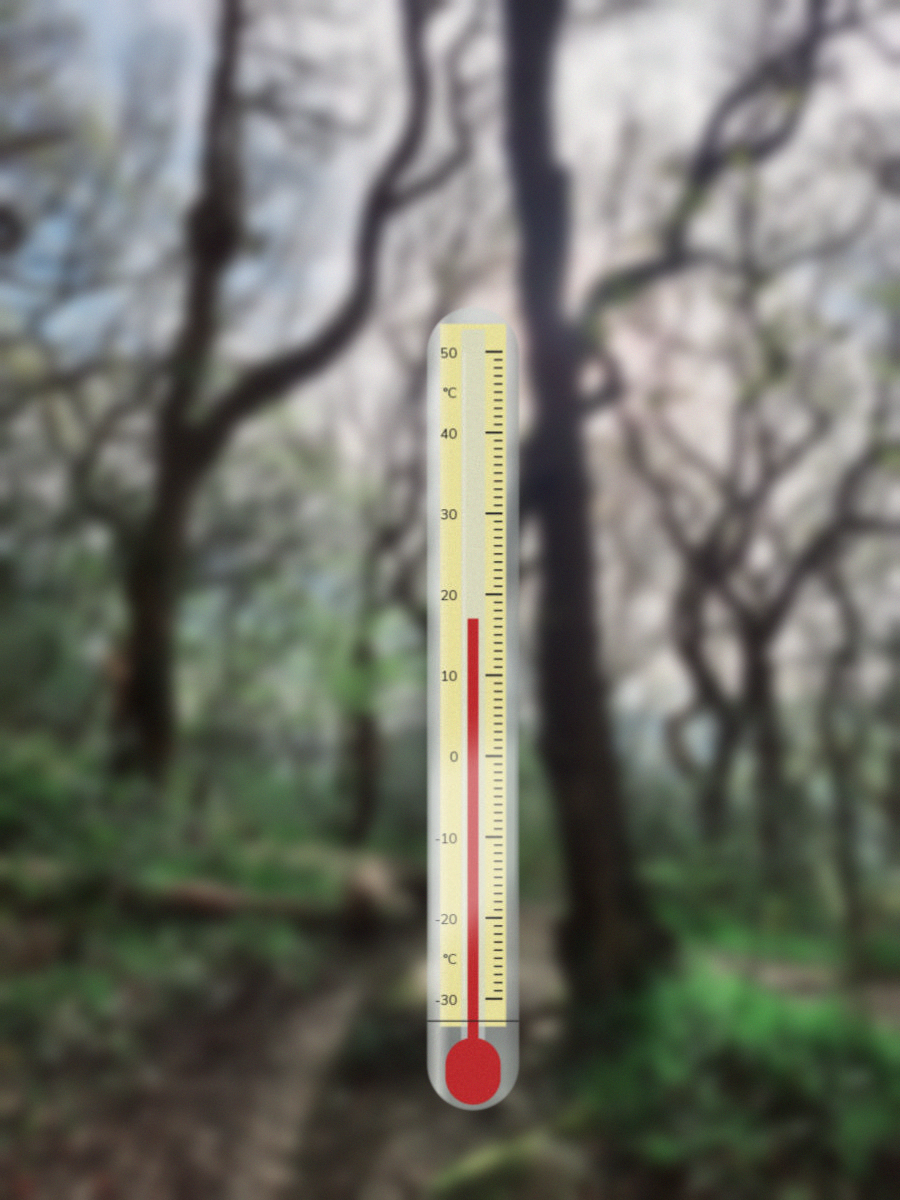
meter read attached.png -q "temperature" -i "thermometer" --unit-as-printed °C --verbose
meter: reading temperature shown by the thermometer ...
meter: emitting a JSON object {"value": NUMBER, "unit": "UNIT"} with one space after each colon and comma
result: {"value": 17, "unit": "°C"}
